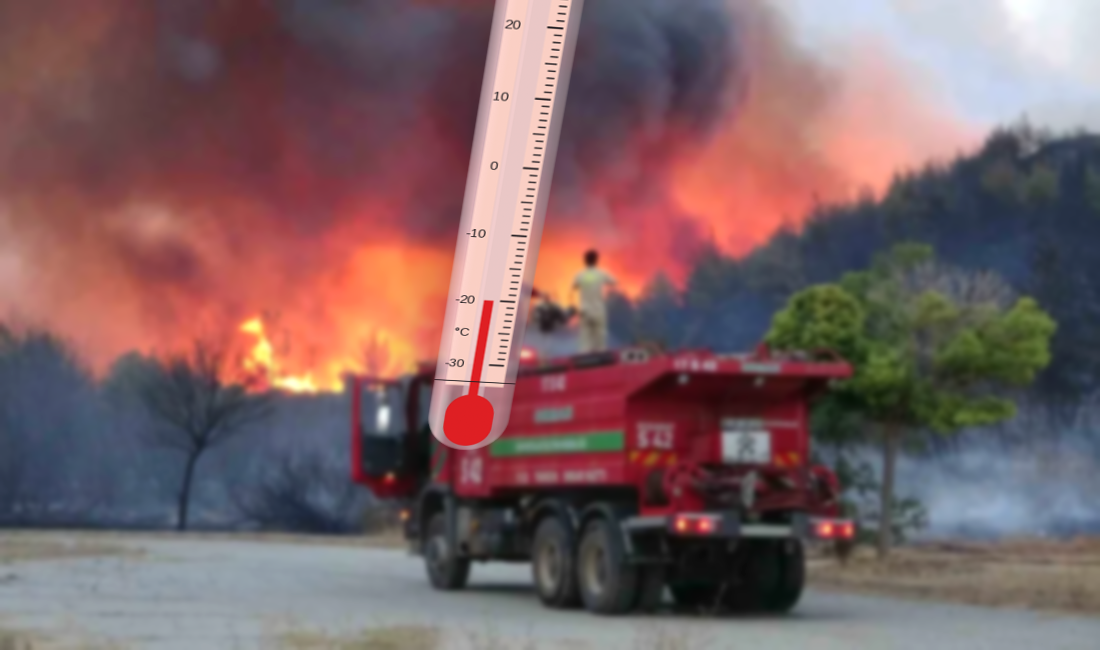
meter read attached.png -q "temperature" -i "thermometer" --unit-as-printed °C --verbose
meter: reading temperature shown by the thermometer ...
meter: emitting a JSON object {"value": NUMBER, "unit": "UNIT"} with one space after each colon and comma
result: {"value": -20, "unit": "°C"}
